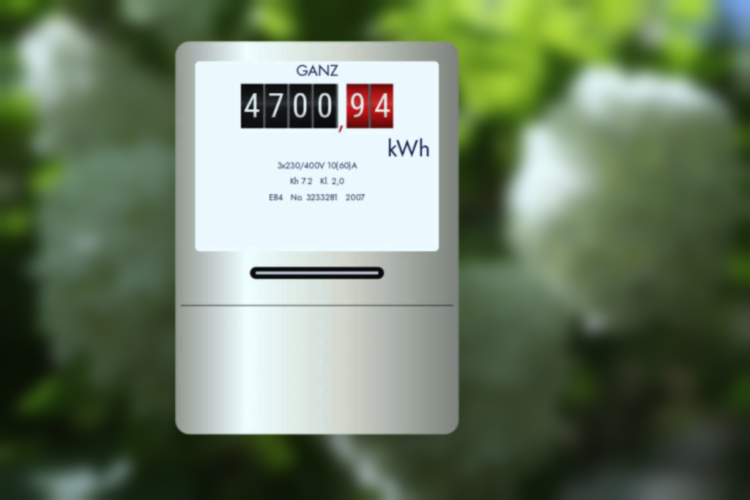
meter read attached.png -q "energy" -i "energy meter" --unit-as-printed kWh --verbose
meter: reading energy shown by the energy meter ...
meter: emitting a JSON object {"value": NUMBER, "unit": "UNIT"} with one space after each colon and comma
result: {"value": 4700.94, "unit": "kWh"}
